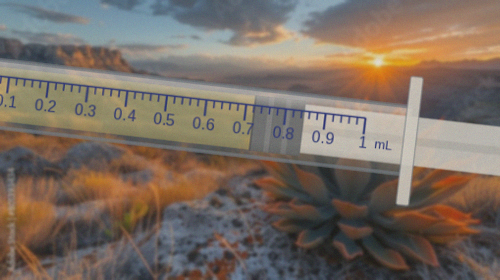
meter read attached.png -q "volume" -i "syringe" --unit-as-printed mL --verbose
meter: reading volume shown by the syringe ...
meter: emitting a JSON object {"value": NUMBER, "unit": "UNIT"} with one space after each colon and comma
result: {"value": 0.72, "unit": "mL"}
